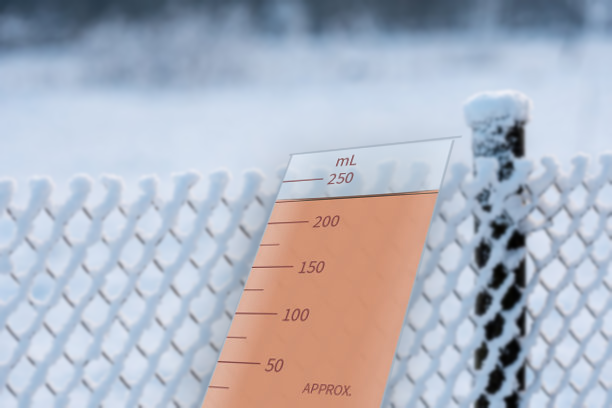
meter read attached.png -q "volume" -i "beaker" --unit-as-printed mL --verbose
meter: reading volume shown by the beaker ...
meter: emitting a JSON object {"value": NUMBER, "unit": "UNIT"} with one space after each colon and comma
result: {"value": 225, "unit": "mL"}
